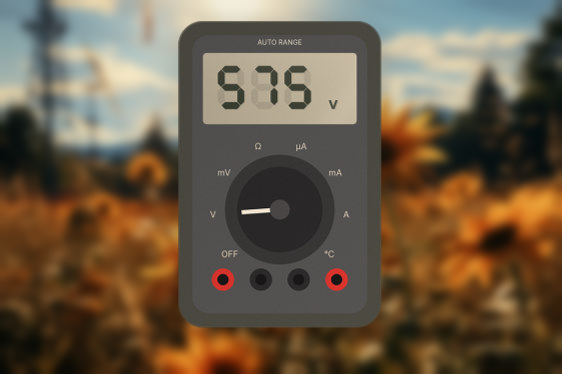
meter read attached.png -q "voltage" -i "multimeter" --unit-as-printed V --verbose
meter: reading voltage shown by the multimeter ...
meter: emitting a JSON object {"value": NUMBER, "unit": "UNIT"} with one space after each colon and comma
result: {"value": 575, "unit": "V"}
